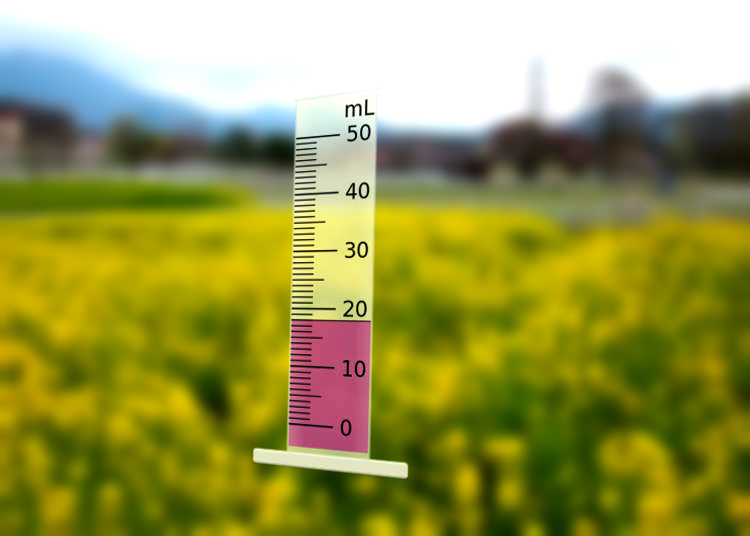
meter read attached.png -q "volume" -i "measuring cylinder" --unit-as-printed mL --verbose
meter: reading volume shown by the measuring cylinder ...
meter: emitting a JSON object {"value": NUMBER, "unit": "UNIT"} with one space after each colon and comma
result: {"value": 18, "unit": "mL"}
